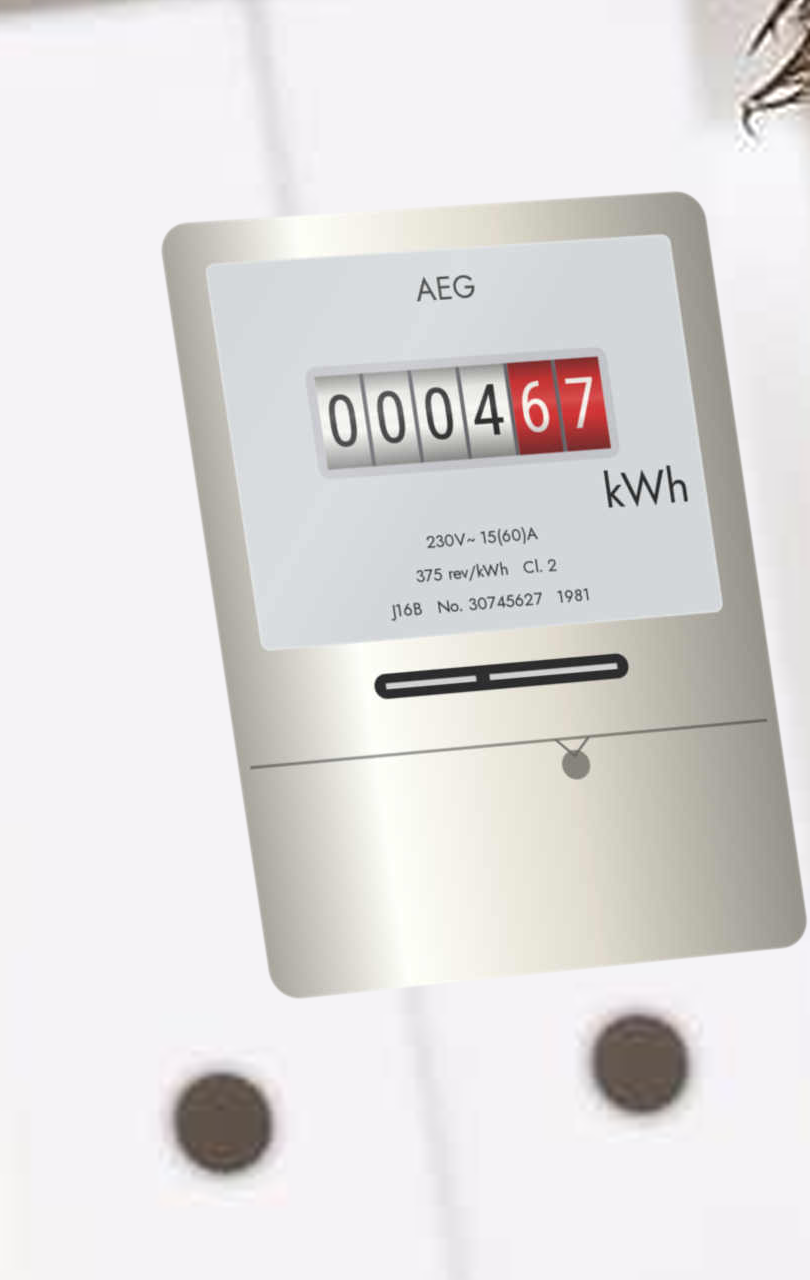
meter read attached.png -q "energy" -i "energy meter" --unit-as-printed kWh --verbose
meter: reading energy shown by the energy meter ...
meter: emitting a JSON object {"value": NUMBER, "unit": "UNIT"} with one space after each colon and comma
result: {"value": 4.67, "unit": "kWh"}
